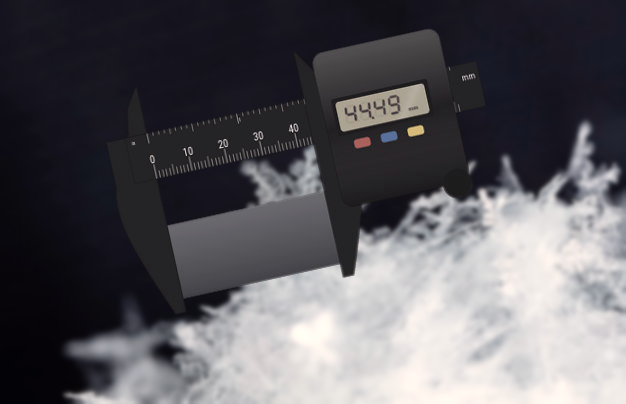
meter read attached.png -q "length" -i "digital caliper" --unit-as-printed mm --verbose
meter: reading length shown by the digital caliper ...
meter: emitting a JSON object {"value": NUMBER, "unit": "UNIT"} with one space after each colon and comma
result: {"value": 44.49, "unit": "mm"}
